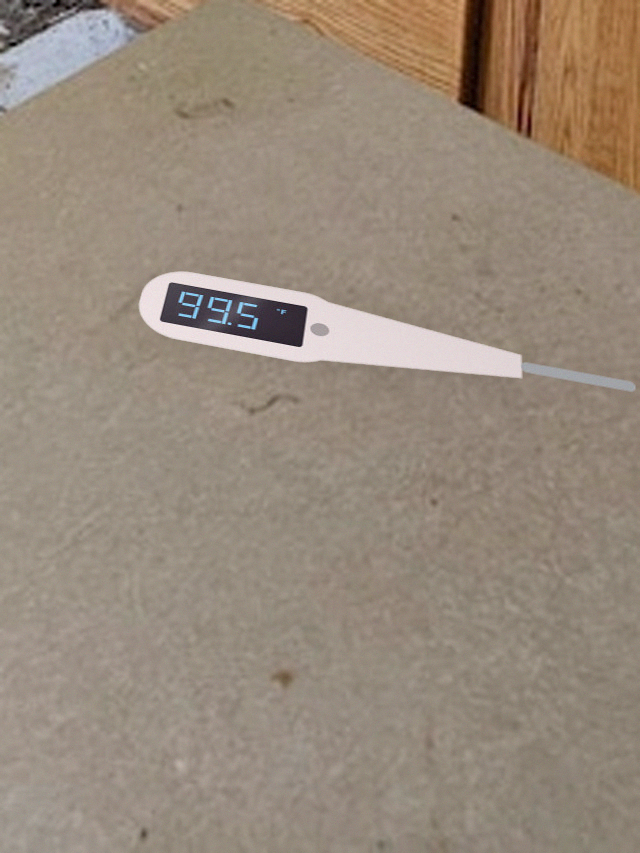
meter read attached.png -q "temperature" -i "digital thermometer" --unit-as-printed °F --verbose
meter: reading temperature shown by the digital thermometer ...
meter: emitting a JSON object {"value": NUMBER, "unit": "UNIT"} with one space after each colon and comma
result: {"value": 99.5, "unit": "°F"}
